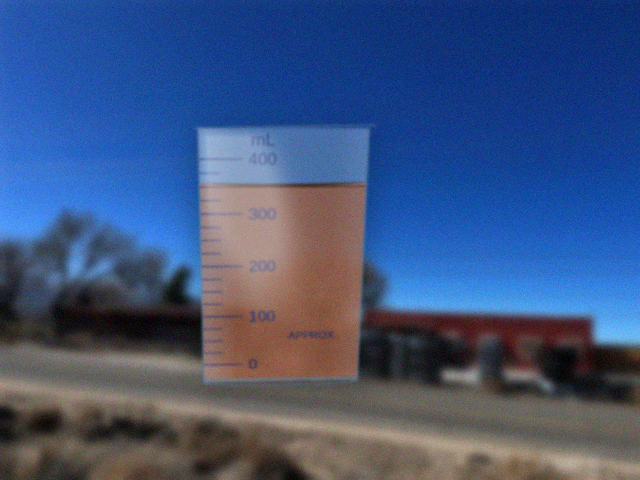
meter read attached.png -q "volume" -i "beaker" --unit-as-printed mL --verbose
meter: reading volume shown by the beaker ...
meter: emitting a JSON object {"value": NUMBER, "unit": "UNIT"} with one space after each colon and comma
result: {"value": 350, "unit": "mL"}
